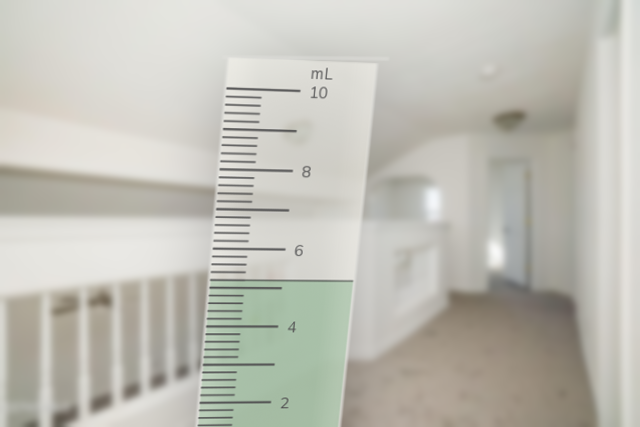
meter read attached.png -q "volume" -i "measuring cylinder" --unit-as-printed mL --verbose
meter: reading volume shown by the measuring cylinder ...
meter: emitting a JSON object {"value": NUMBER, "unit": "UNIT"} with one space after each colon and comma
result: {"value": 5.2, "unit": "mL"}
